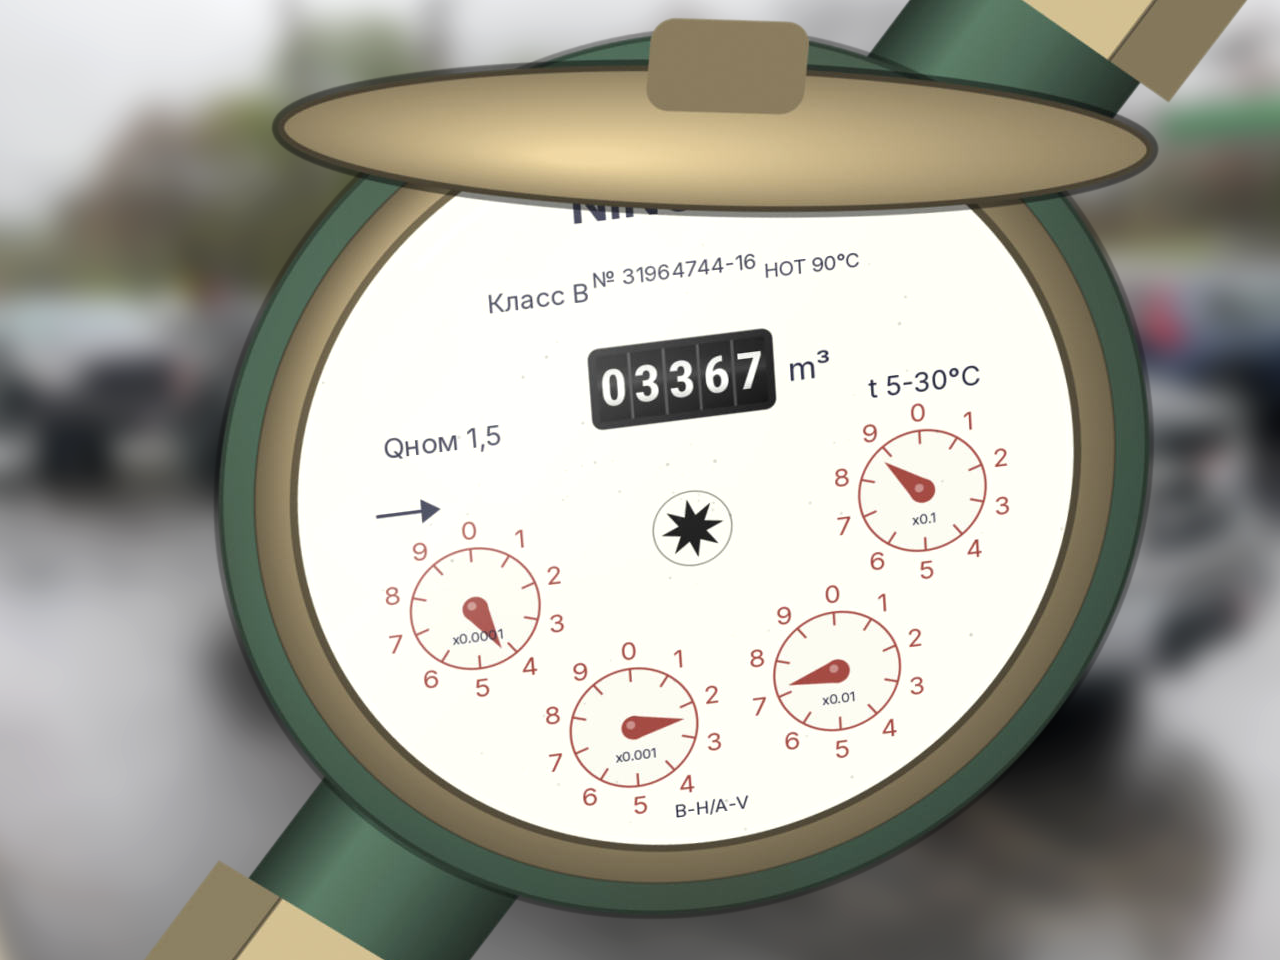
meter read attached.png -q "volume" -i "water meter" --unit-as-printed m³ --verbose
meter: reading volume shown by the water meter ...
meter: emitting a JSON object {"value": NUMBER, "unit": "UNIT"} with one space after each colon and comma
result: {"value": 3367.8724, "unit": "m³"}
